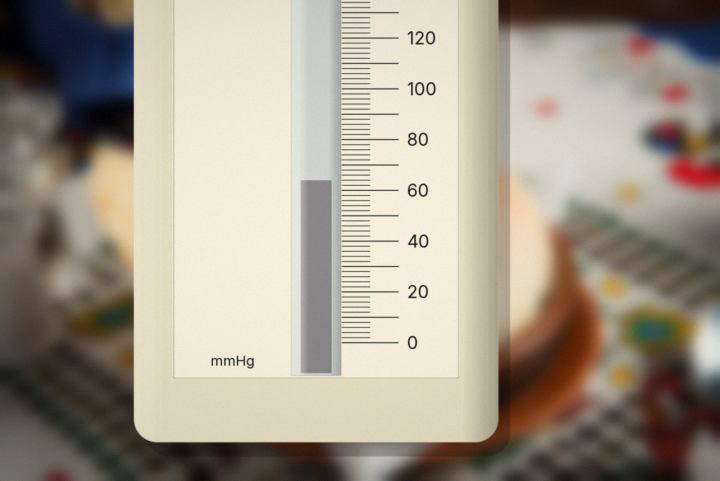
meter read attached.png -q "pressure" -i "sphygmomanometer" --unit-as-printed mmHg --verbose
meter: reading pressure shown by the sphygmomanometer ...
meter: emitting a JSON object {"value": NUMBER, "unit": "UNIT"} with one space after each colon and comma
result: {"value": 64, "unit": "mmHg"}
